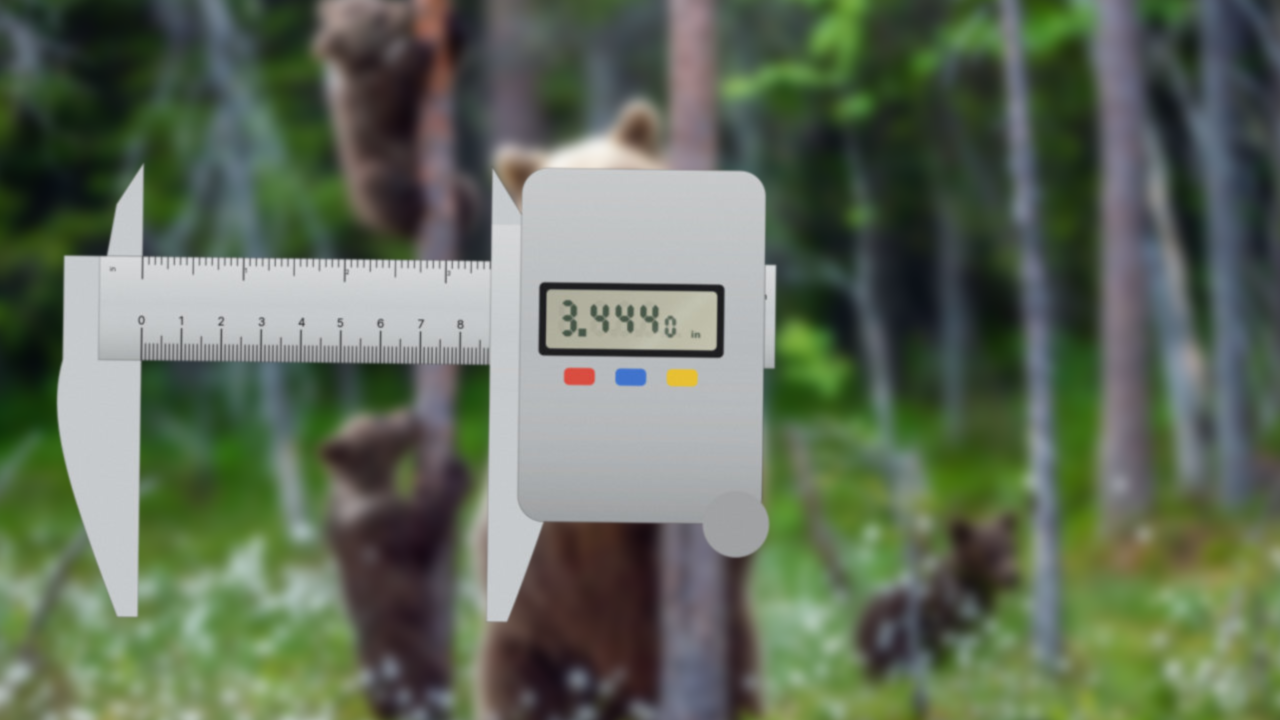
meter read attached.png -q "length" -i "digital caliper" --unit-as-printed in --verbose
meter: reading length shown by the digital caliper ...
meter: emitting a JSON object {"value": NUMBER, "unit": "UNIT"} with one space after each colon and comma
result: {"value": 3.4440, "unit": "in"}
